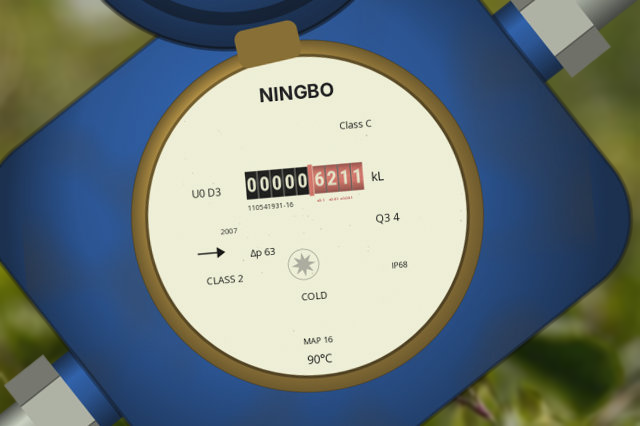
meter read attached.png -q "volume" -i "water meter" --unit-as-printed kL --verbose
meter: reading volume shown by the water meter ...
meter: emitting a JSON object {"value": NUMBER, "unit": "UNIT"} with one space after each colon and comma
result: {"value": 0.6211, "unit": "kL"}
